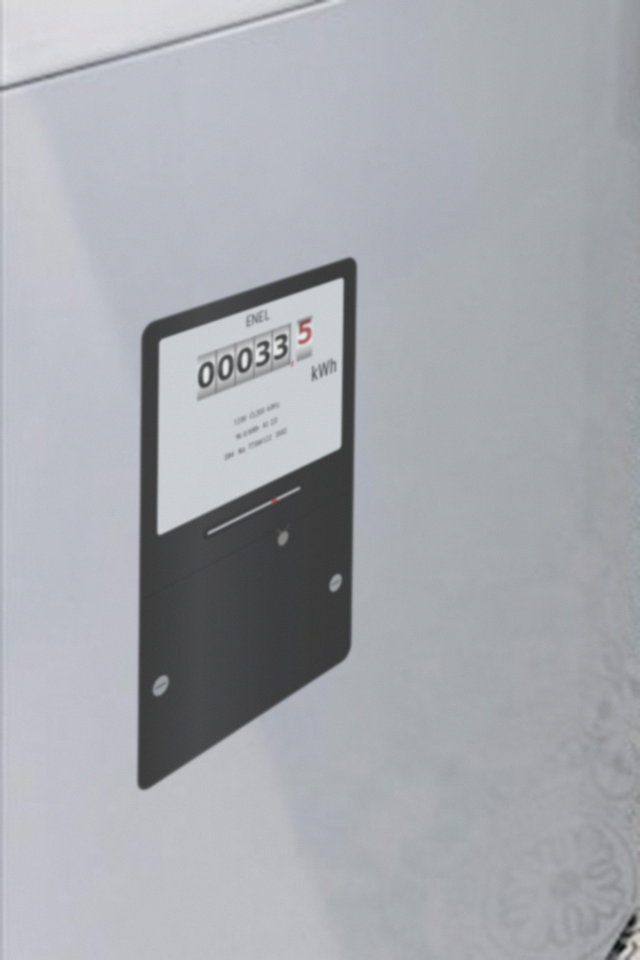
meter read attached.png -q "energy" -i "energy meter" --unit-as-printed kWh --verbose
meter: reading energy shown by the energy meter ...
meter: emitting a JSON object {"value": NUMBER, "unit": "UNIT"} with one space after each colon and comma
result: {"value": 33.5, "unit": "kWh"}
